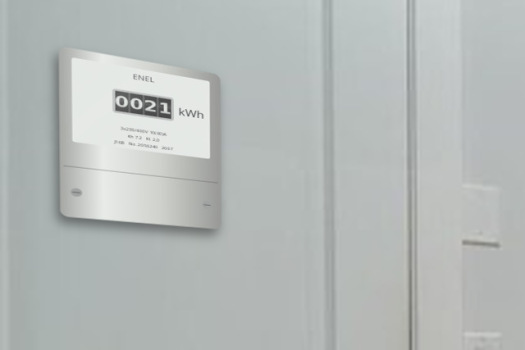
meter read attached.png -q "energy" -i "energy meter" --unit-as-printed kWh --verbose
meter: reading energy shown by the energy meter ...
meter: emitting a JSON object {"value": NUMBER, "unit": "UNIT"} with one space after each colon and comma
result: {"value": 21, "unit": "kWh"}
